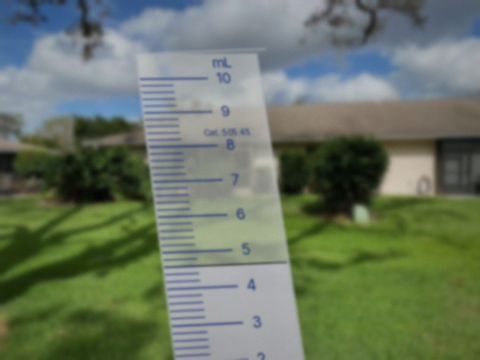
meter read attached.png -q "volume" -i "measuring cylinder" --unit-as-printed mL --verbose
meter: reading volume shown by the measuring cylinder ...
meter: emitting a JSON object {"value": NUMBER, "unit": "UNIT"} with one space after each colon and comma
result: {"value": 4.6, "unit": "mL"}
